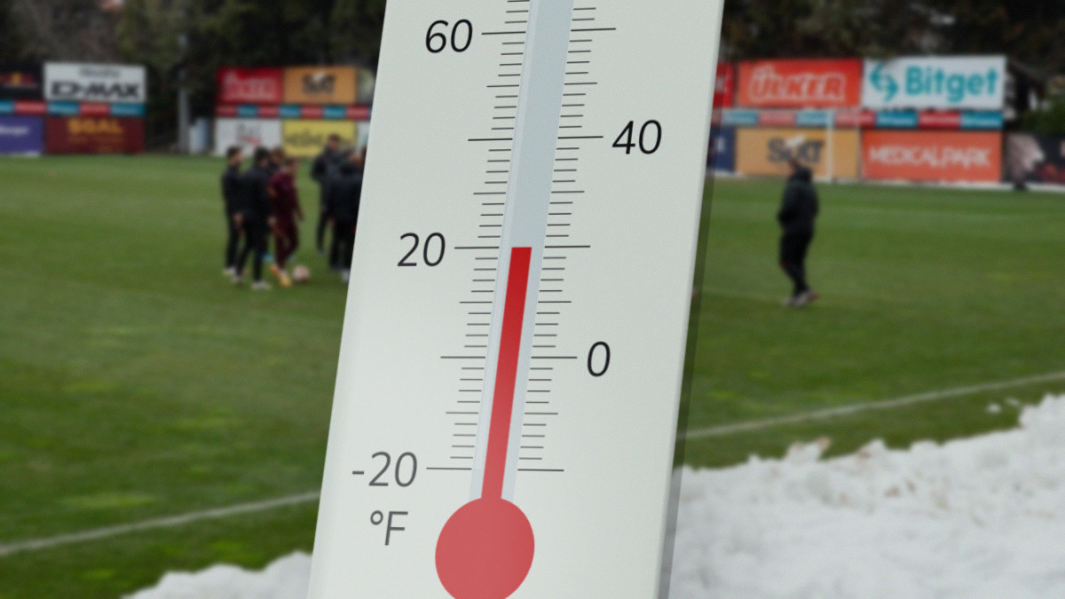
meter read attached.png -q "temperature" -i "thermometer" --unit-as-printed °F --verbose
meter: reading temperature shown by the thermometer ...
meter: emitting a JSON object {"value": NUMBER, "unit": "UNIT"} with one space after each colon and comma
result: {"value": 20, "unit": "°F"}
